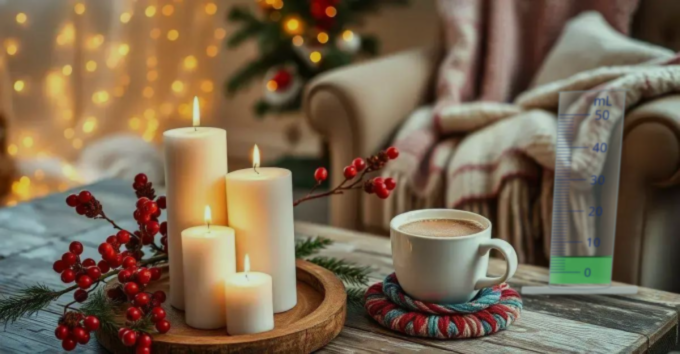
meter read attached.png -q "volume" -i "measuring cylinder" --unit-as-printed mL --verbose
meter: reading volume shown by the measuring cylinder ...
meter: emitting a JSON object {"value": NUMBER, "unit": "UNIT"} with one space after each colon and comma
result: {"value": 5, "unit": "mL"}
